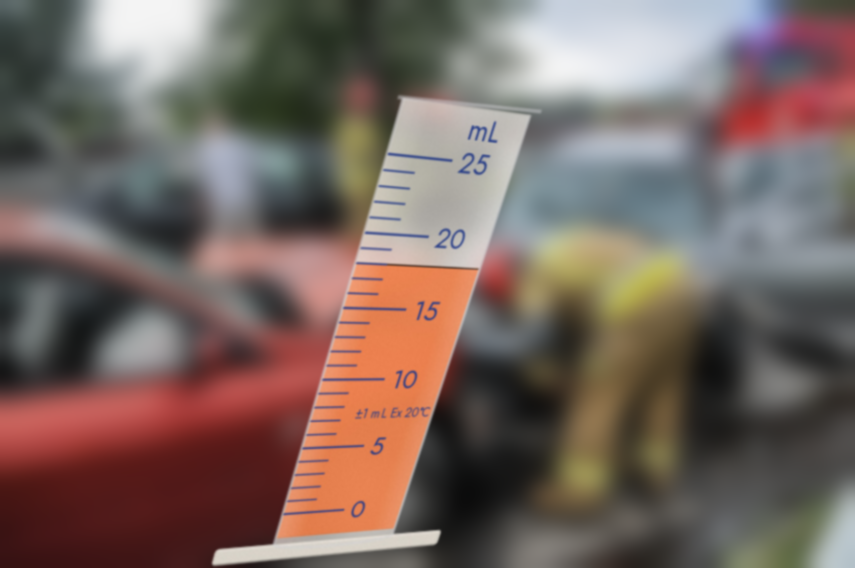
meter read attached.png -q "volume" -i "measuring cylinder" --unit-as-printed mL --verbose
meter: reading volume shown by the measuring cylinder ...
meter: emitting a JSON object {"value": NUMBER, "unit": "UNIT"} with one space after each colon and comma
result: {"value": 18, "unit": "mL"}
